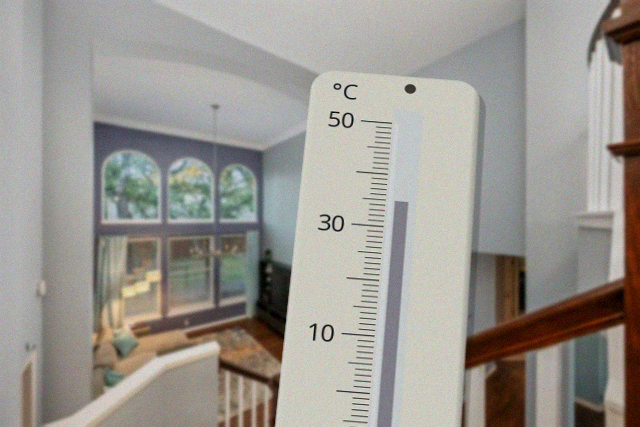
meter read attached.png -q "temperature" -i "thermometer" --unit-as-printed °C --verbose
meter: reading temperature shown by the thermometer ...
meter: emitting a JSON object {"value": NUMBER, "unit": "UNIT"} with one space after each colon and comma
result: {"value": 35, "unit": "°C"}
